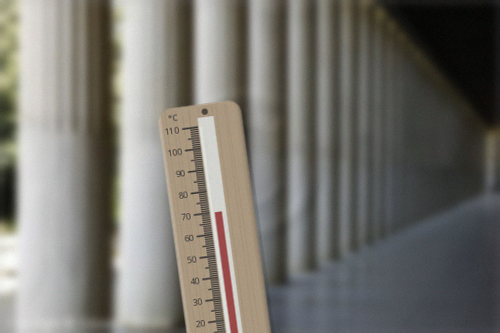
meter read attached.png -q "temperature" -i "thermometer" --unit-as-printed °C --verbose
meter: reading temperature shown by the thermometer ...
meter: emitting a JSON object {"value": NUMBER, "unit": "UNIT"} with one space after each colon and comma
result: {"value": 70, "unit": "°C"}
